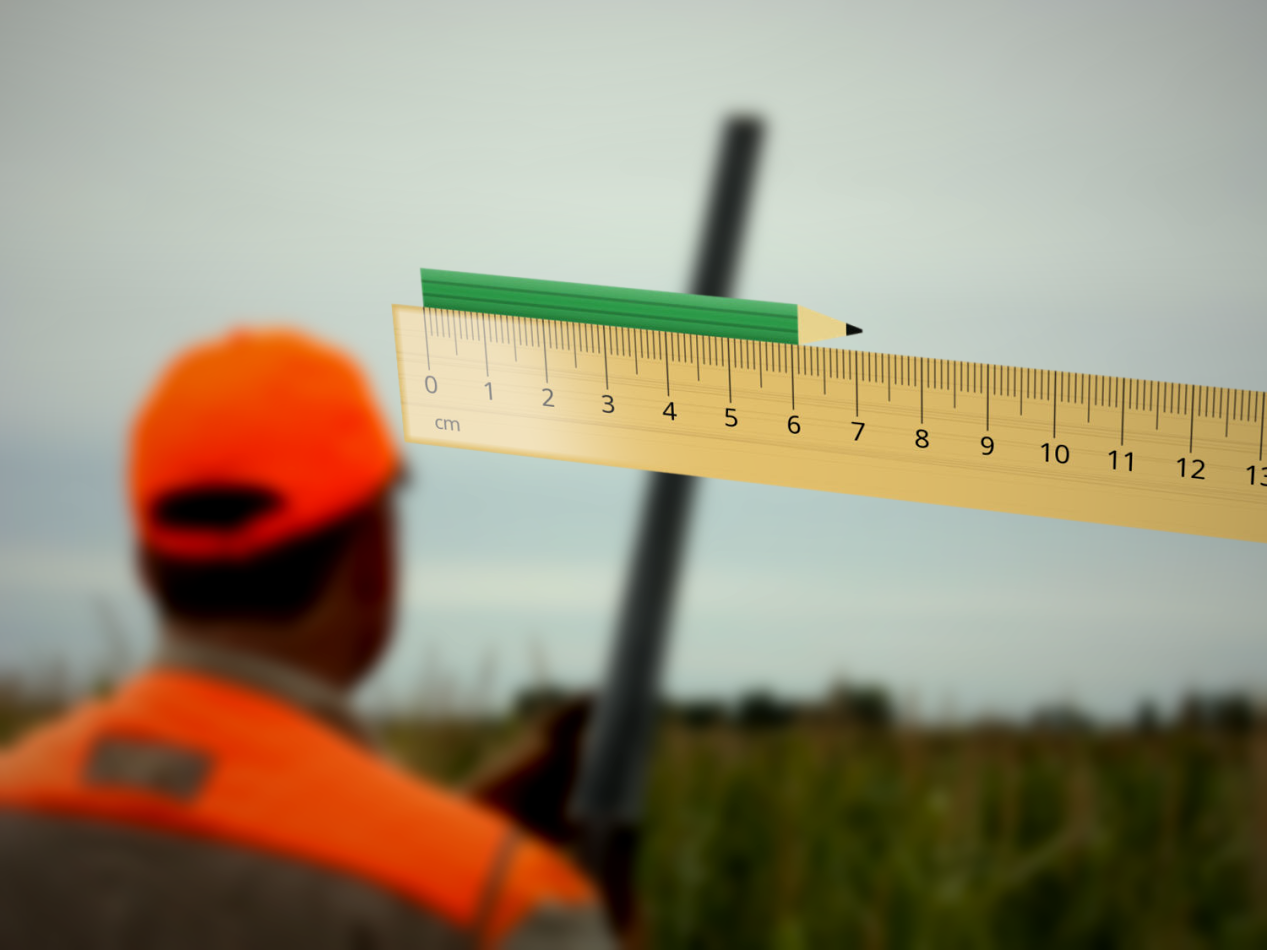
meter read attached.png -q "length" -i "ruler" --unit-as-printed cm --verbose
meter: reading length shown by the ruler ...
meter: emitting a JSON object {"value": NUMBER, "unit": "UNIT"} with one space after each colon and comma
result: {"value": 7.1, "unit": "cm"}
